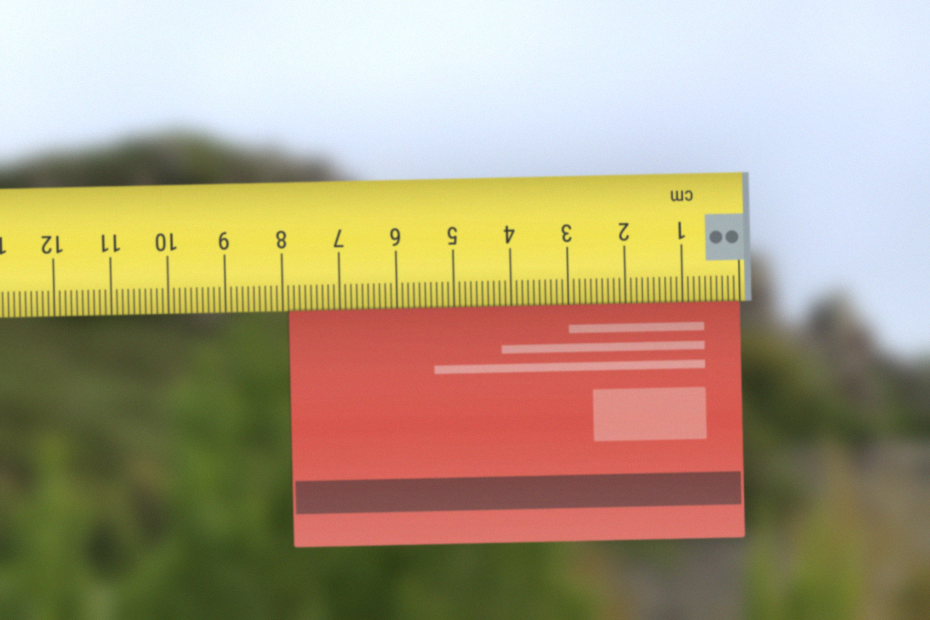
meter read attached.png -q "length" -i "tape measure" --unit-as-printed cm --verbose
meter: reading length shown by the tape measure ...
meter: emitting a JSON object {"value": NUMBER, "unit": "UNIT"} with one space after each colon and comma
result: {"value": 7.9, "unit": "cm"}
